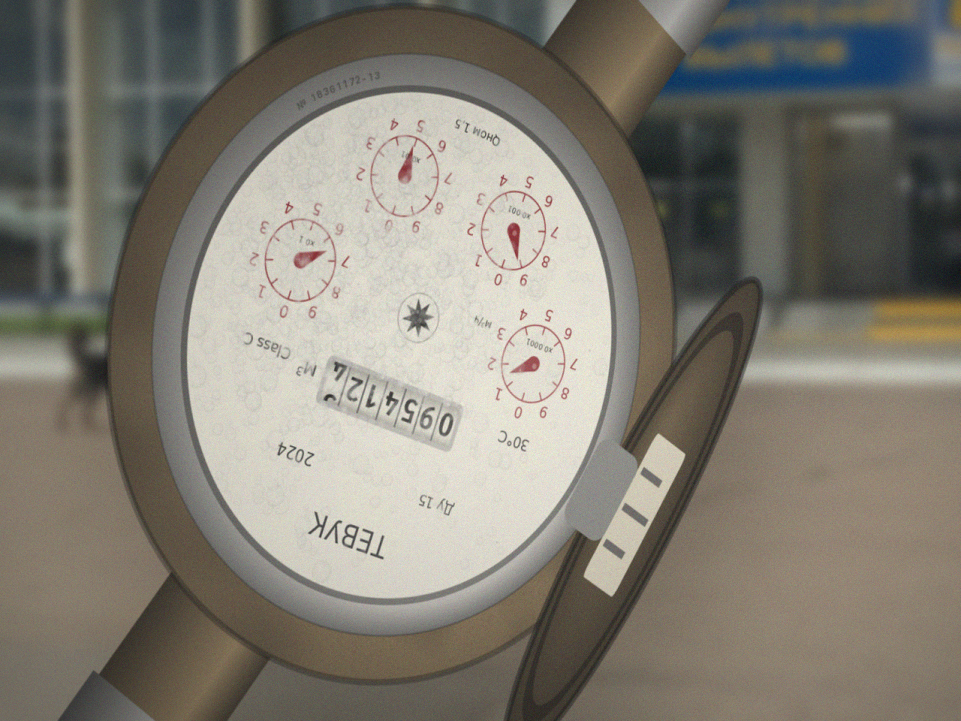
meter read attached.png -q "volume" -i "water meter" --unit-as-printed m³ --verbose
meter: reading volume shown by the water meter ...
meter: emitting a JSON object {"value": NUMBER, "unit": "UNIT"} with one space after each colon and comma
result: {"value": 954123.6491, "unit": "m³"}
